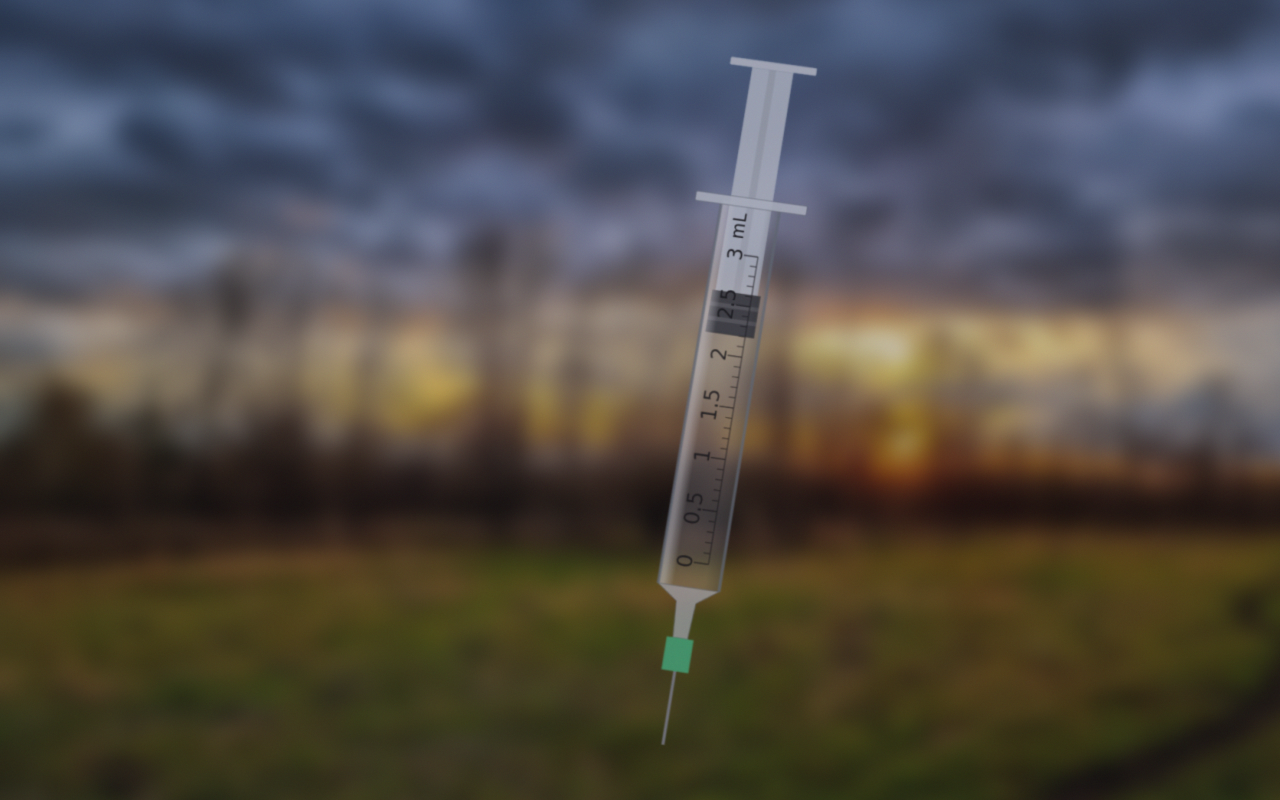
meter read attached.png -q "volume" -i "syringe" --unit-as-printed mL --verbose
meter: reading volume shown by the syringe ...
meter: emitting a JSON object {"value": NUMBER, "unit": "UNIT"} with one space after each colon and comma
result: {"value": 2.2, "unit": "mL"}
